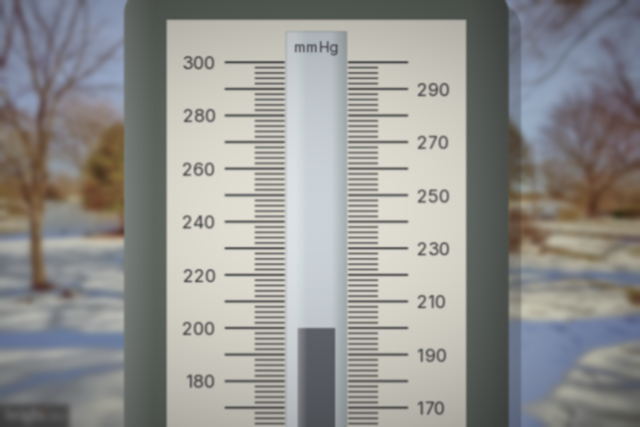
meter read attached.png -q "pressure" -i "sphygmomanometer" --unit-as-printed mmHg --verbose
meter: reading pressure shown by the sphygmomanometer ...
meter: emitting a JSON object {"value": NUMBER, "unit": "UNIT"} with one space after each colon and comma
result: {"value": 200, "unit": "mmHg"}
